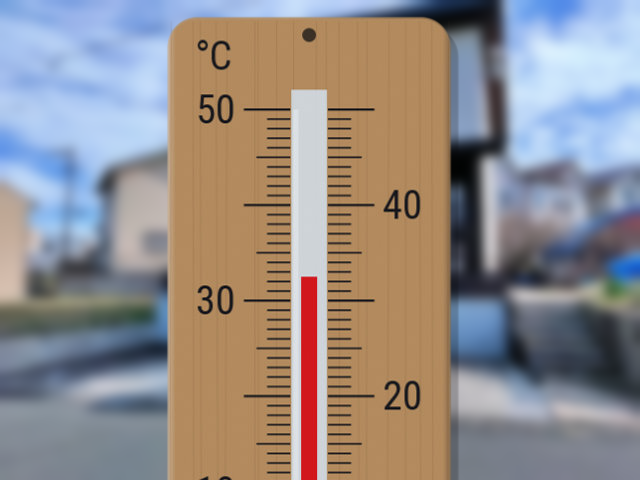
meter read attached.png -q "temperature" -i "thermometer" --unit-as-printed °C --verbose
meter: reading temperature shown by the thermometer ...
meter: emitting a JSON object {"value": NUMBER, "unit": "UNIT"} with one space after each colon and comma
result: {"value": 32.5, "unit": "°C"}
